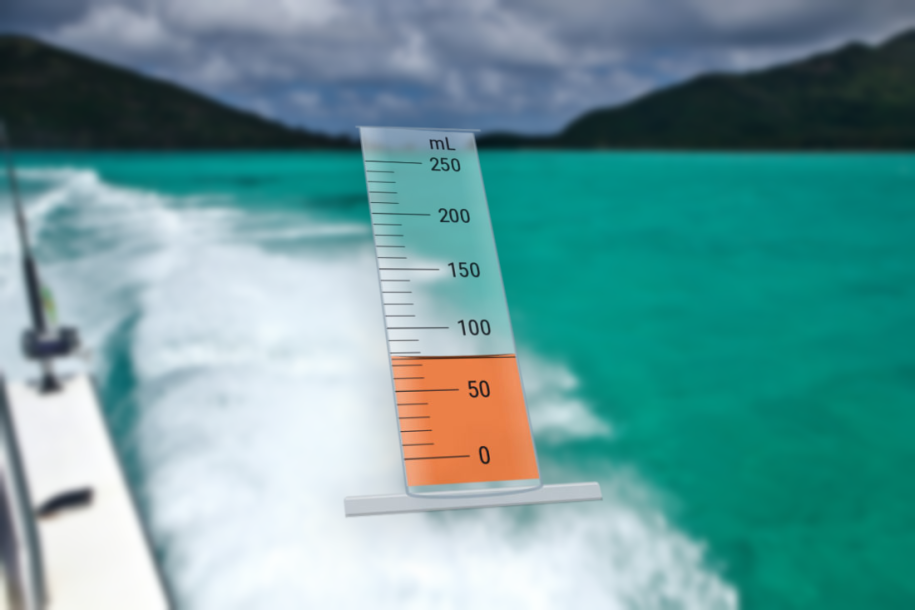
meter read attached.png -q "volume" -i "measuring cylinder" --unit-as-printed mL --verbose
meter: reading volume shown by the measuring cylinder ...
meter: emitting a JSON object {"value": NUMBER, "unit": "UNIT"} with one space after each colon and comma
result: {"value": 75, "unit": "mL"}
